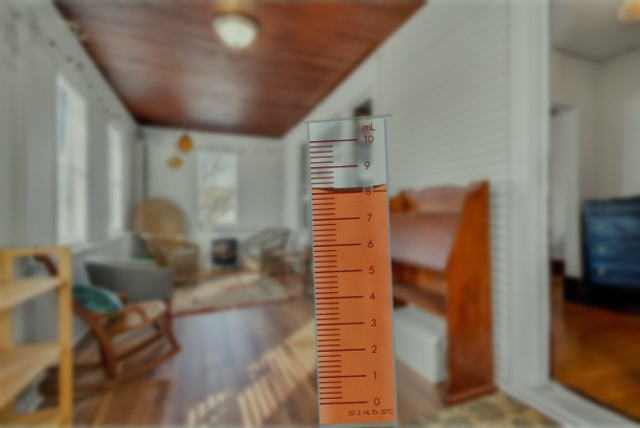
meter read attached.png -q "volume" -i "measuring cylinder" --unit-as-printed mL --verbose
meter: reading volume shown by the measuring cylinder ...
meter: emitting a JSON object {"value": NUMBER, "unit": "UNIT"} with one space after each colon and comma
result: {"value": 8, "unit": "mL"}
